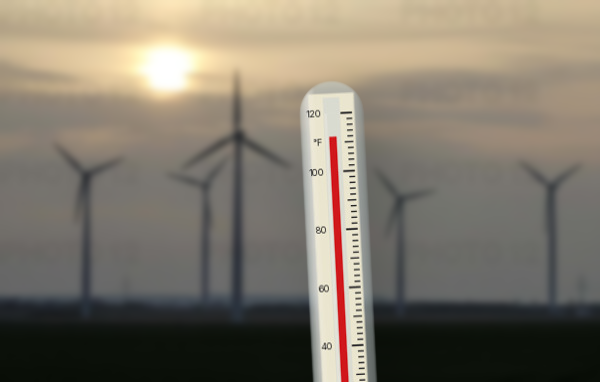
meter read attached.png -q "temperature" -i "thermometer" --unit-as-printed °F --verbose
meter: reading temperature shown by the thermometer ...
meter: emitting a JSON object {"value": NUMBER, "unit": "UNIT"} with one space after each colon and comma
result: {"value": 112, "unit": "°F"}
